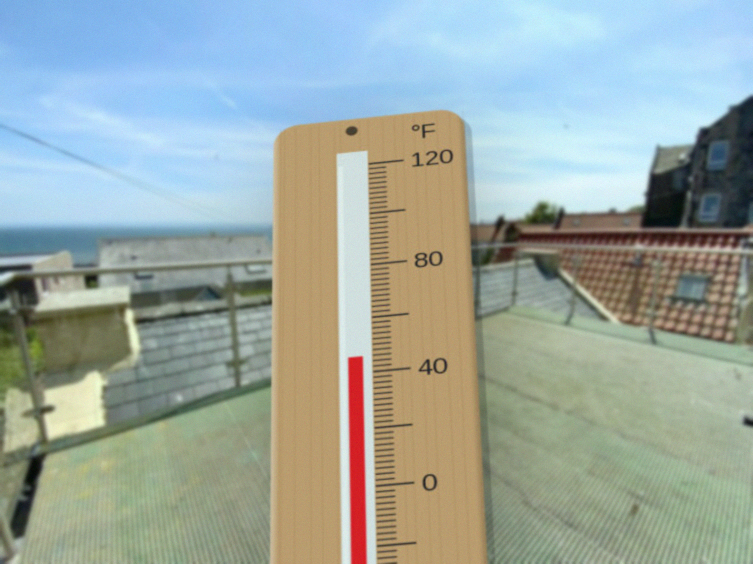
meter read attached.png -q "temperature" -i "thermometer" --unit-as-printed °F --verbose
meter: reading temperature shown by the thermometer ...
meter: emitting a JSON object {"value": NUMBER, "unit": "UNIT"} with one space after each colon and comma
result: {"value": 46, "unit": "°F"}
